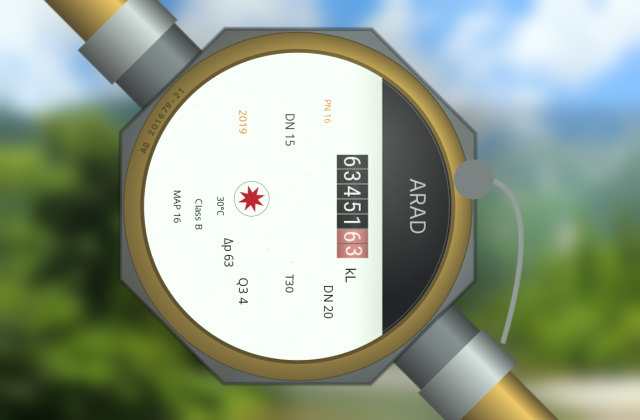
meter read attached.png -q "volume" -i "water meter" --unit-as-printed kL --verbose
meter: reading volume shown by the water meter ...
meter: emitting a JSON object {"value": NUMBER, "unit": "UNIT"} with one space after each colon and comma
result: {"value": 63451.63, "unit": "kL"}
